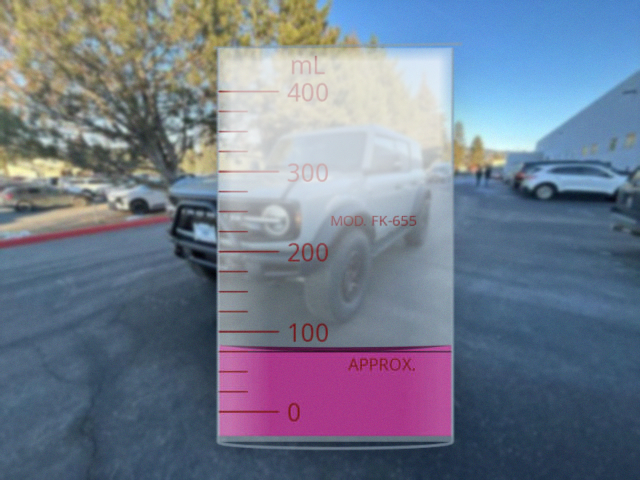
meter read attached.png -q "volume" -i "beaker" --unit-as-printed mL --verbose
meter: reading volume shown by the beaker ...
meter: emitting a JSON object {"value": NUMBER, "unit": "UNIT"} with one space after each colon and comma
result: {"value": 75, "unit": "mL"}
